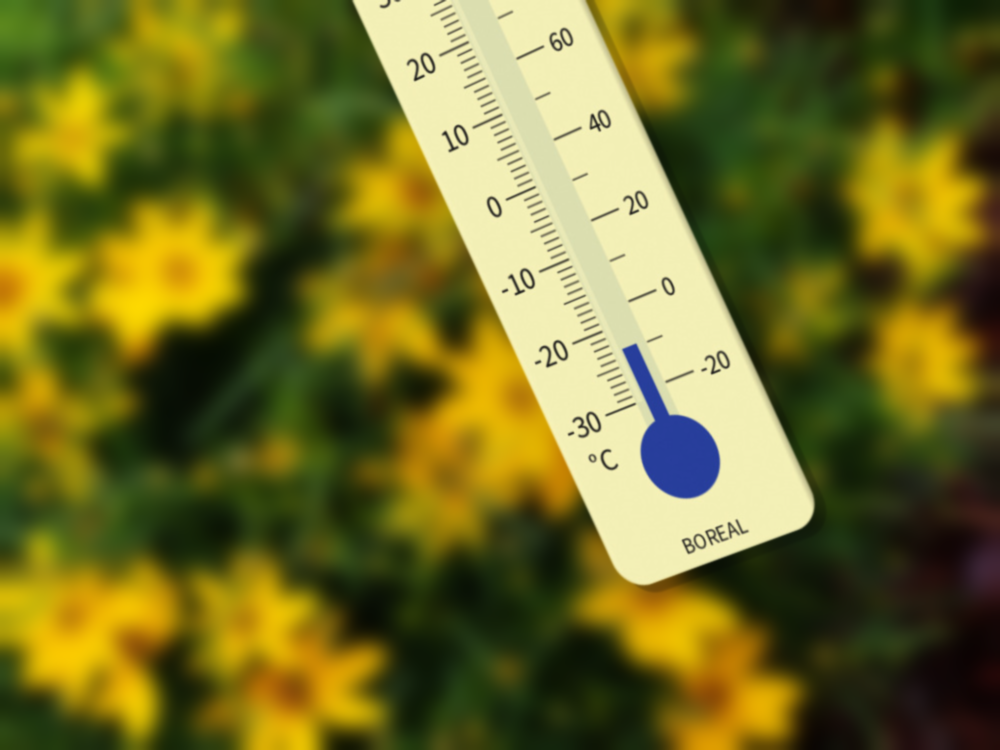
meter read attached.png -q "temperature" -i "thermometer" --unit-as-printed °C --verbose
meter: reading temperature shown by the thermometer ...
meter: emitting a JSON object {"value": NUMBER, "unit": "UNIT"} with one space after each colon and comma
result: {"value": -23, "unit": "°C"}
